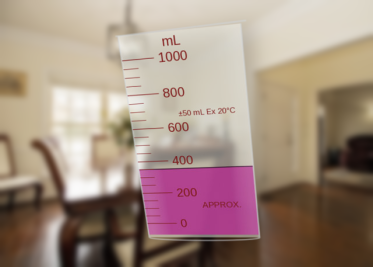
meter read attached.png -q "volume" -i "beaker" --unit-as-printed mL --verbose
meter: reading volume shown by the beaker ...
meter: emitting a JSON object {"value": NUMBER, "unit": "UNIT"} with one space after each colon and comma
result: {"value": 350, "unit": "mL"}
